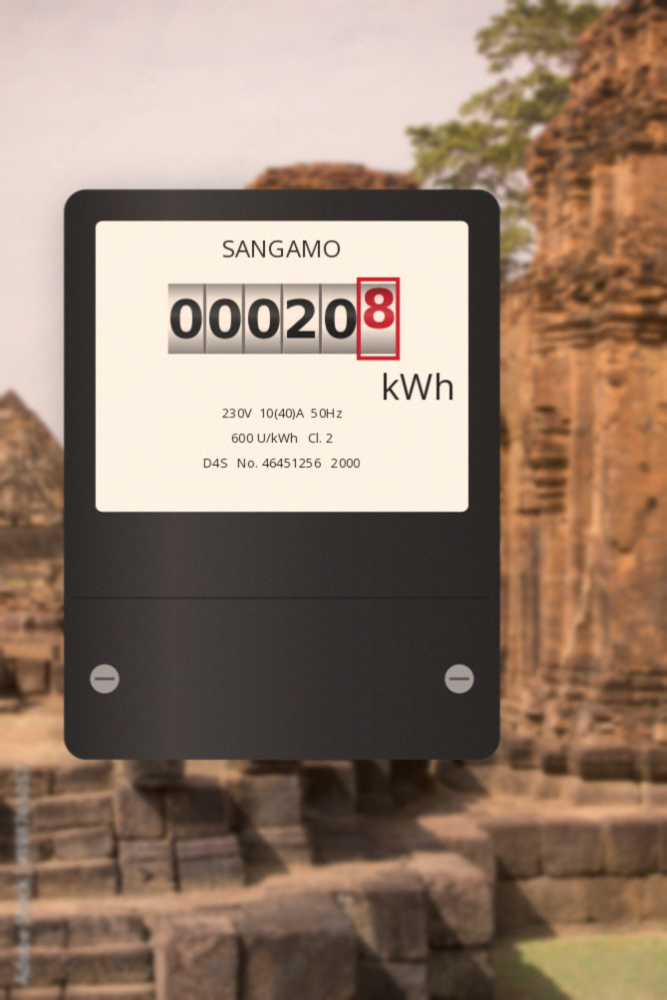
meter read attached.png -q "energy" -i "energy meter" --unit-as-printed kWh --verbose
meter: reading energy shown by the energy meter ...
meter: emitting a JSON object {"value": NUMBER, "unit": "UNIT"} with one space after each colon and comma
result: {"value": 20.8, "unit": "kWh"}
